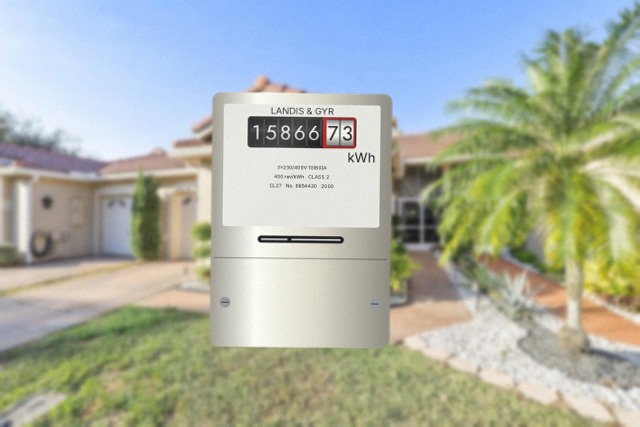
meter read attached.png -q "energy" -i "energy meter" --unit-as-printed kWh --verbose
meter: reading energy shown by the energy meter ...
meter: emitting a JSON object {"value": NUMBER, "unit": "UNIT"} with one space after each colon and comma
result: {"value": 15866.73, "unit": "kWh"}
